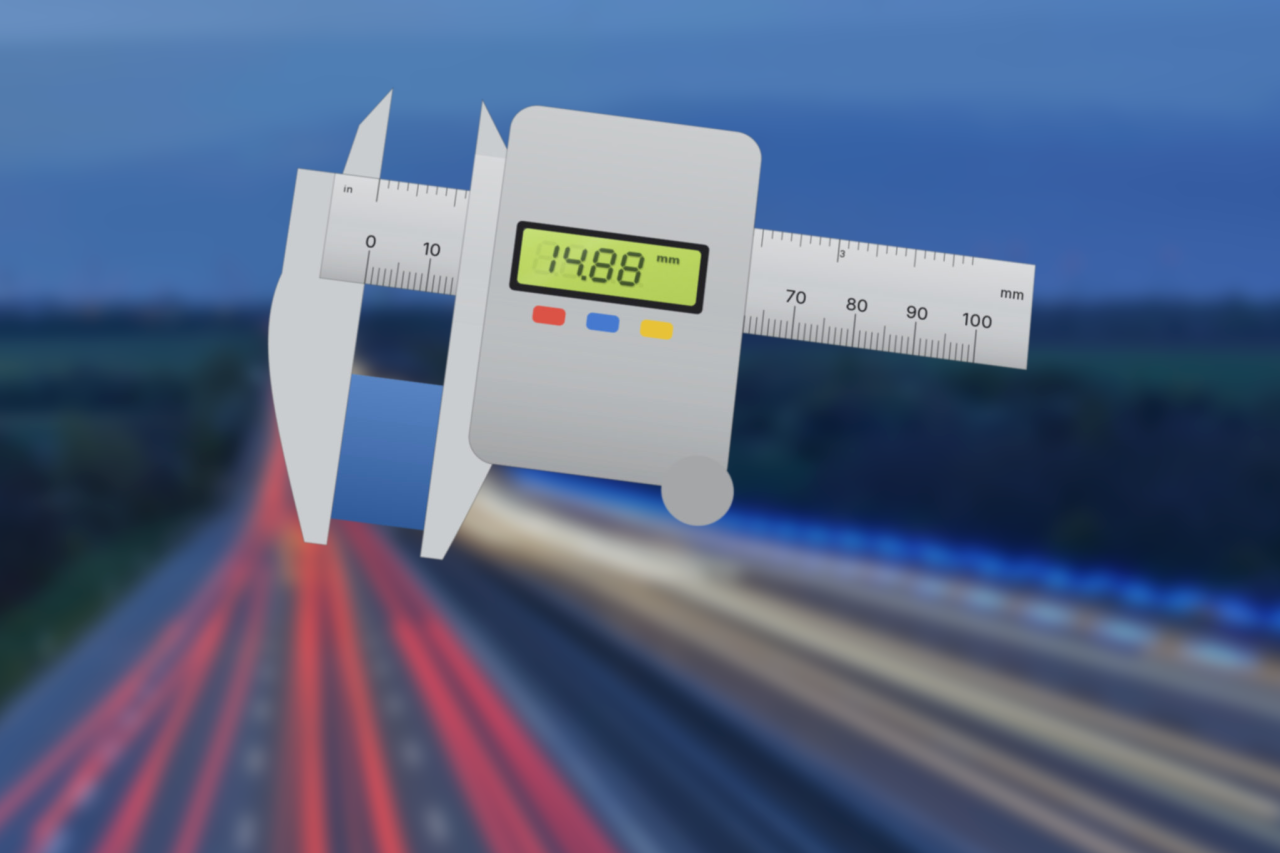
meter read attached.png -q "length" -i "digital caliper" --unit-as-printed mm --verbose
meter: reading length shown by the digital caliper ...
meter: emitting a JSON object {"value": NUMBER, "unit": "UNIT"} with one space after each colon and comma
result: {"value": 14.88, "unit": "mm"}
